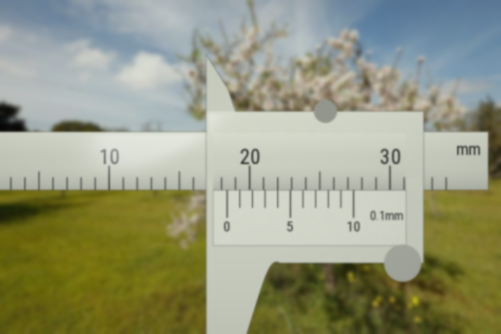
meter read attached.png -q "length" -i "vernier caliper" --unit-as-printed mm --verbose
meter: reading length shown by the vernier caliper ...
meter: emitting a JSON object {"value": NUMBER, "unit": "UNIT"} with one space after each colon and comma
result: {"value": 18.4, "unit": "mm"}
